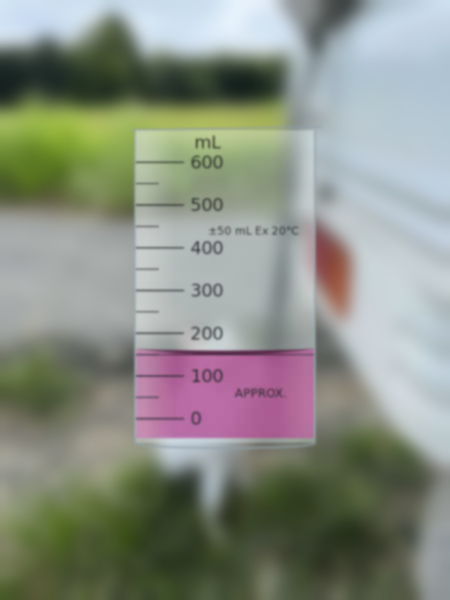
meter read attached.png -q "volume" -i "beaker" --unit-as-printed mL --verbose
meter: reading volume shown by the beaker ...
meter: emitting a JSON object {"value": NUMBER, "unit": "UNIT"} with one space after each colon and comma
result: {"value": 150, "unit": "mL"}
